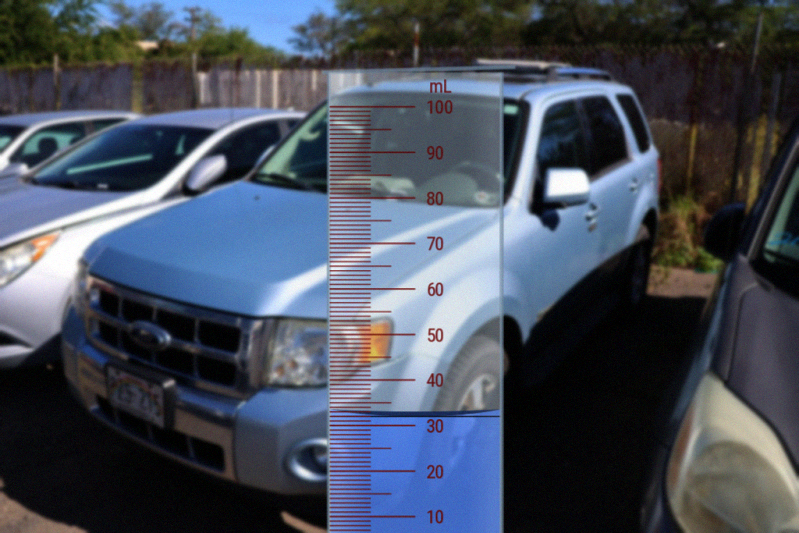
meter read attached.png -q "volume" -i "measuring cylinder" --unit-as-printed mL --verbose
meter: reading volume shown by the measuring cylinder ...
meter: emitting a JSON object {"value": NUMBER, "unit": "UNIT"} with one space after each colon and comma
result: {"value": 32, "unit": "mL"}
